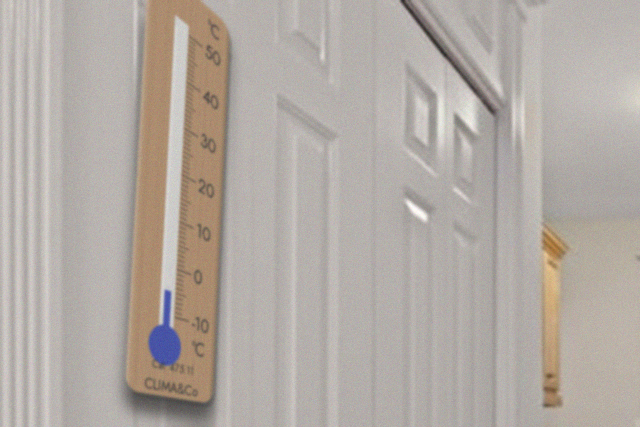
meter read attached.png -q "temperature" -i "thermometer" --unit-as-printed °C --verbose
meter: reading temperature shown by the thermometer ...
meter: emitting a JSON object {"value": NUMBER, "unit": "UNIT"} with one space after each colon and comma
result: {"value": -5, "unit": "°C"}
